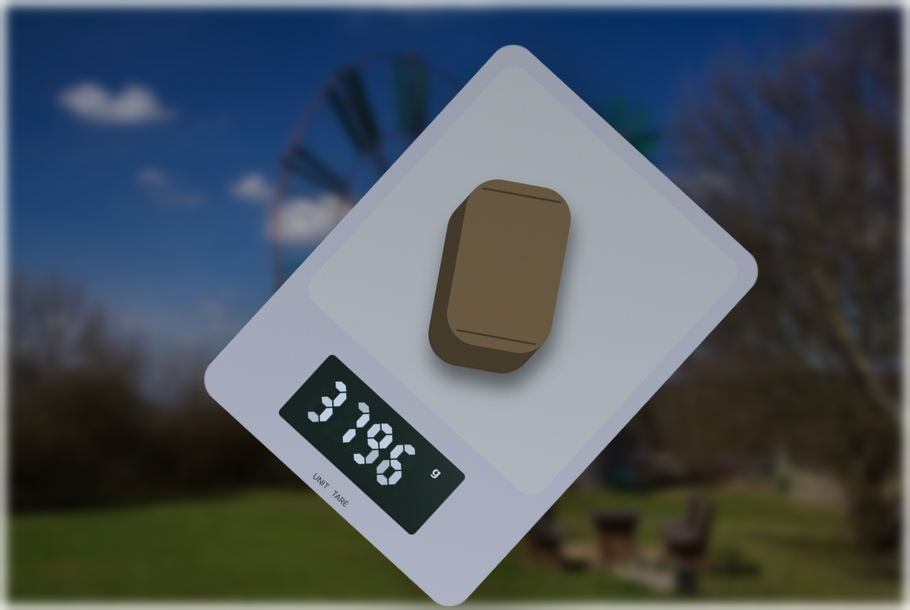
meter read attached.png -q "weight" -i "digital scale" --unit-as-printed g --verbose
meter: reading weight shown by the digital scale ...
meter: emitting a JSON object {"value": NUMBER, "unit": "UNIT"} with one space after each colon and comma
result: {"value": 3796, "unit": "g"}
